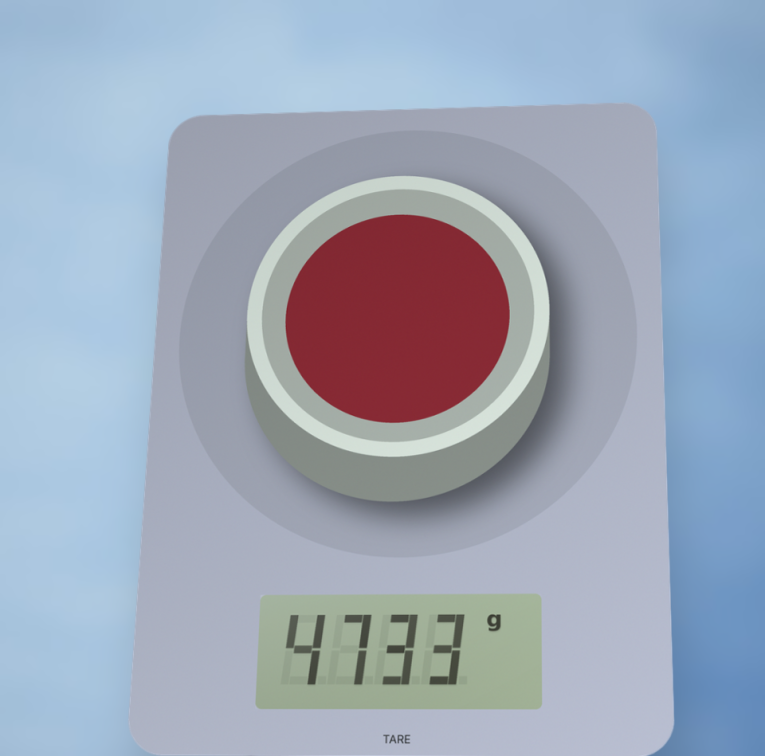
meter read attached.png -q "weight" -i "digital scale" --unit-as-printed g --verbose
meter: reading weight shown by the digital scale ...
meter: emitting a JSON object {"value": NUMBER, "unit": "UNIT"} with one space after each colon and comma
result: {"value": 4733, "unit": "g"}
